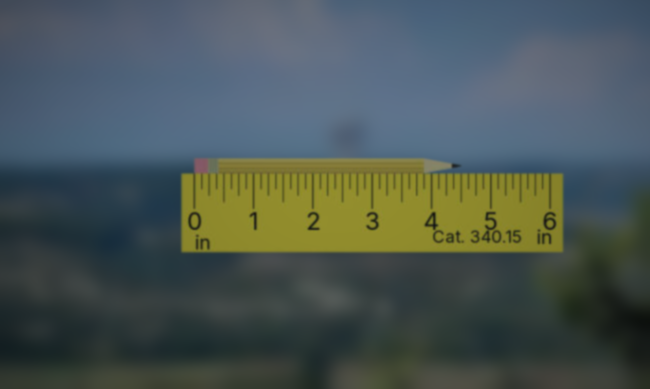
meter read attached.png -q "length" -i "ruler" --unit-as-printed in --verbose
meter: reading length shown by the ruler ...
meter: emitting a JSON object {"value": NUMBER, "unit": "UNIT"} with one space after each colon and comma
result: {"value": 4.5, "unit": "in"}
